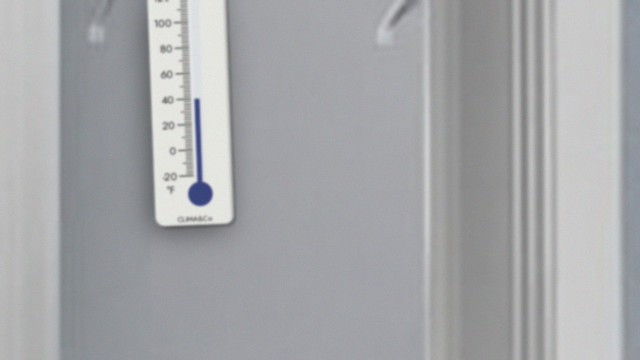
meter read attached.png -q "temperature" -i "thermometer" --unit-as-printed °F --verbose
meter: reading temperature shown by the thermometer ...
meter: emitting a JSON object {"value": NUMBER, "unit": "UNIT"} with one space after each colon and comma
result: {"value": 40, "unit": "°F"}
